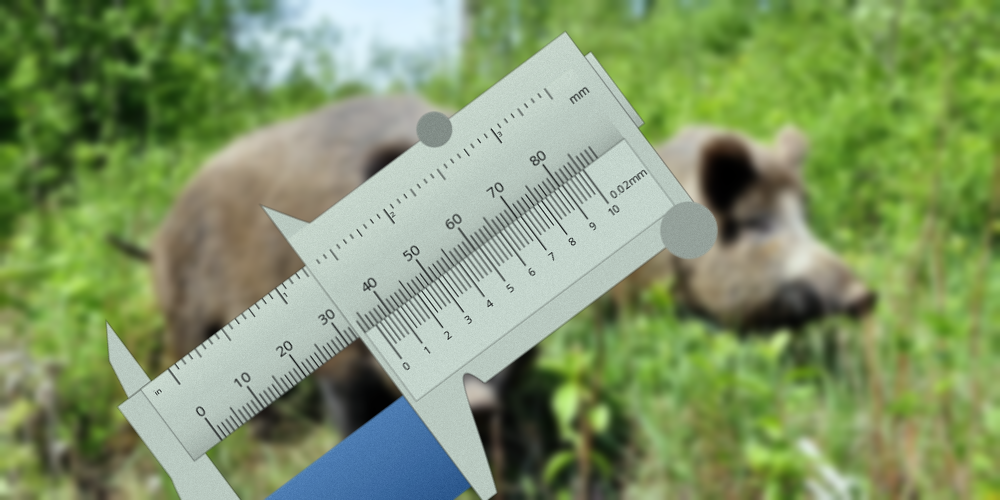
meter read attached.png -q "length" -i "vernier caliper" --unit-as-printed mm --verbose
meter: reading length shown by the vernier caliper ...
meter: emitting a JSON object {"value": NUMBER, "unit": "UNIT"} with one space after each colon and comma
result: {"value": 36.5, "unit": "mm"}
